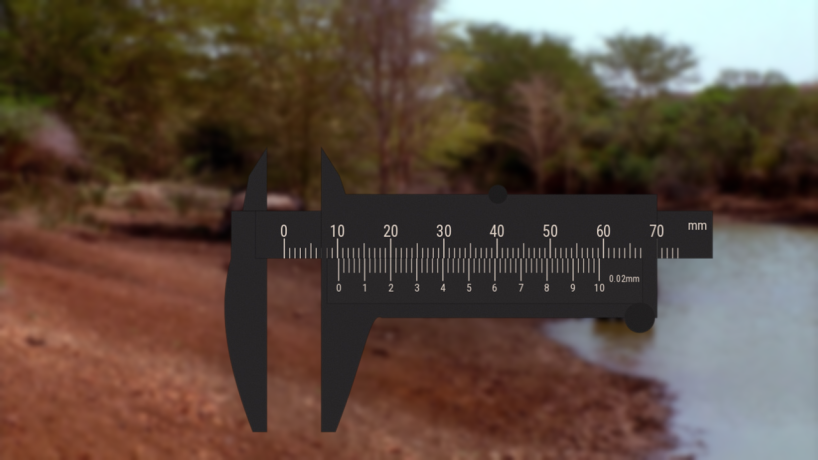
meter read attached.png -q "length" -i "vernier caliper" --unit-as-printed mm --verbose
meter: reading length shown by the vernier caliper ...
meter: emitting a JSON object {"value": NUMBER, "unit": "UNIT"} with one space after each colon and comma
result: {"value": 10.2, "unit": "mm"}
